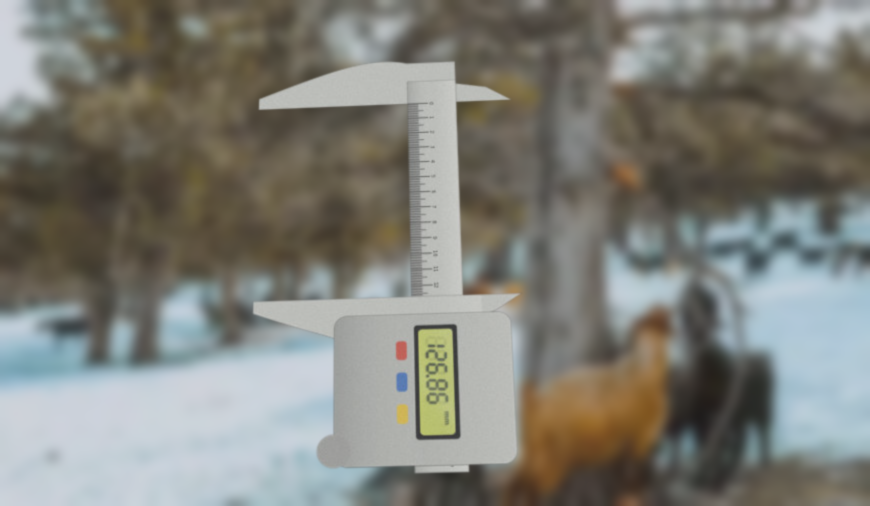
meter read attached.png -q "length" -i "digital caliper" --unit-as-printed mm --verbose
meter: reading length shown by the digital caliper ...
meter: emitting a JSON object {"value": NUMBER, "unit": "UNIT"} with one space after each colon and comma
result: {"value": 126.86, "unit": "mm"}
